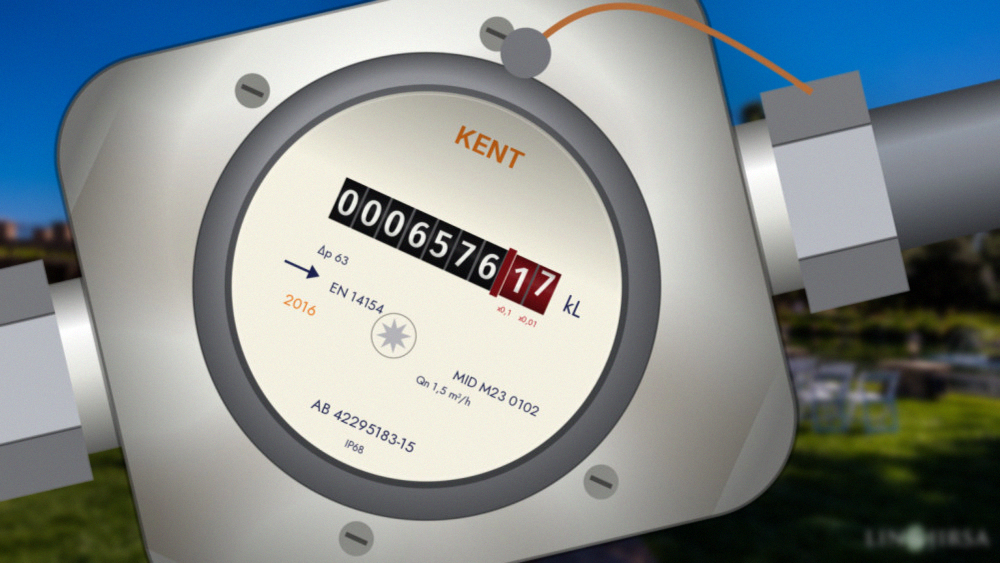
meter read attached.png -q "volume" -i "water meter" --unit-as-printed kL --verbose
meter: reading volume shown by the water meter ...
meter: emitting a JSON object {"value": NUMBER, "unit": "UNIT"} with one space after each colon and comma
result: {"value": 6576.17, "unit": "kL"}
